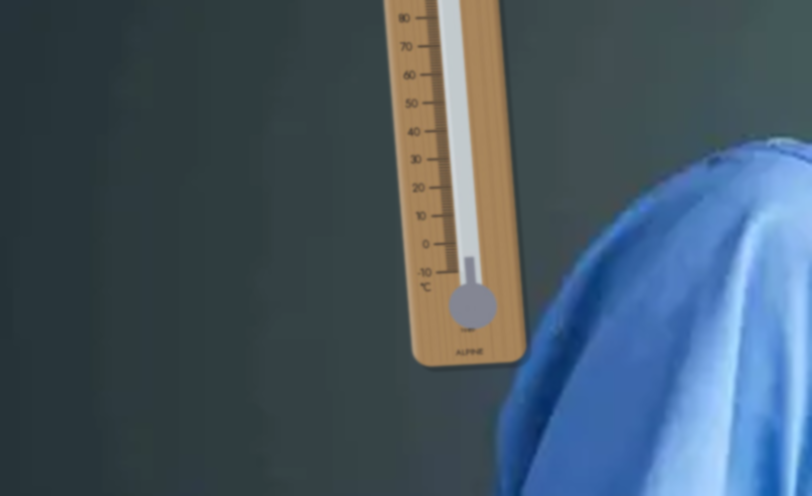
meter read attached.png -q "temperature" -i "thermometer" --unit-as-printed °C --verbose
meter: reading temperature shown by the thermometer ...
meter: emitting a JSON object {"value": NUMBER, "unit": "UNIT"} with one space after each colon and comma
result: {"value": -5, "unit": "°C"}
